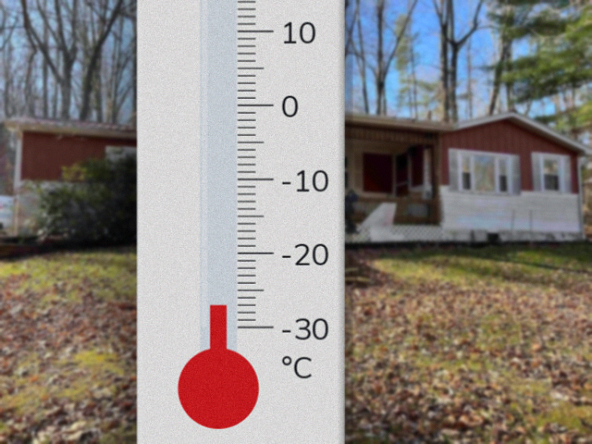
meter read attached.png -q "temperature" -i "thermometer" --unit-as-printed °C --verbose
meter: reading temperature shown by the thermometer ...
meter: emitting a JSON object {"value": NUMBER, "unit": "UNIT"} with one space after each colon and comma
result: {"value": -27, "unit": "°C"}
